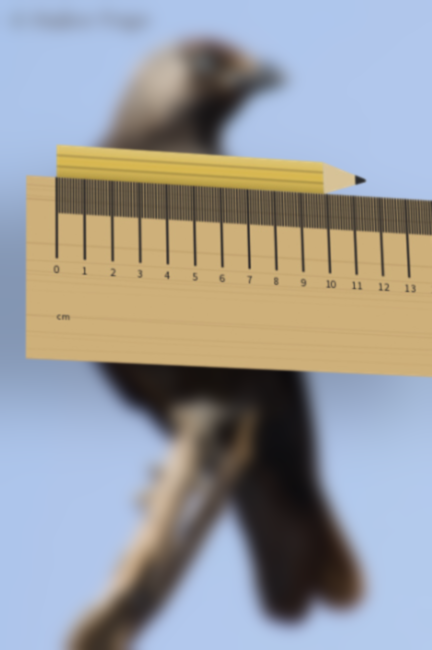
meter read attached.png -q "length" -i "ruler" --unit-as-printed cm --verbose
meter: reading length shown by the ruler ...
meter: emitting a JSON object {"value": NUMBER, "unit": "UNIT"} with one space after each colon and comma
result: {"value": 11.5, "unit": "cm"}
